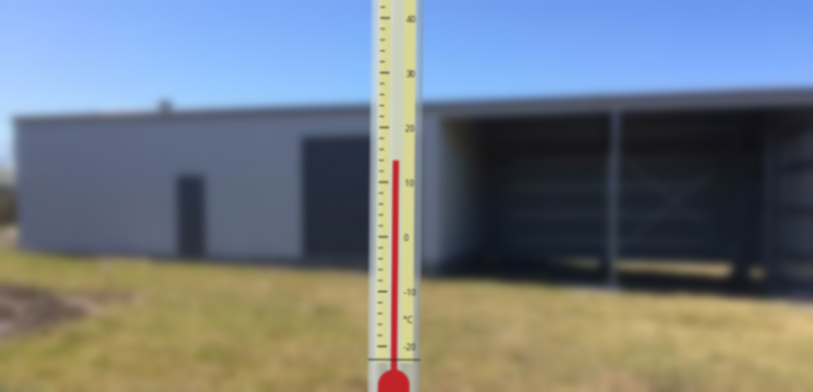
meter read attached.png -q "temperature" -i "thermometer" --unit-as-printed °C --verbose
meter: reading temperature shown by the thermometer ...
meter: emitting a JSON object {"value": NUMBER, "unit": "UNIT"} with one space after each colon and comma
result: {"value": 14, "unit": "°C"}
